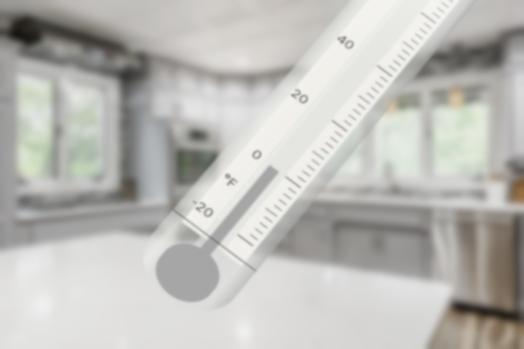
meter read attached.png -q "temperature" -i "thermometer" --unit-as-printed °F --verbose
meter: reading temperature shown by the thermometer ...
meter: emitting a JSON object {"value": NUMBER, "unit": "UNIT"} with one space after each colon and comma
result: {"value": 0, "unit": "°F"}
